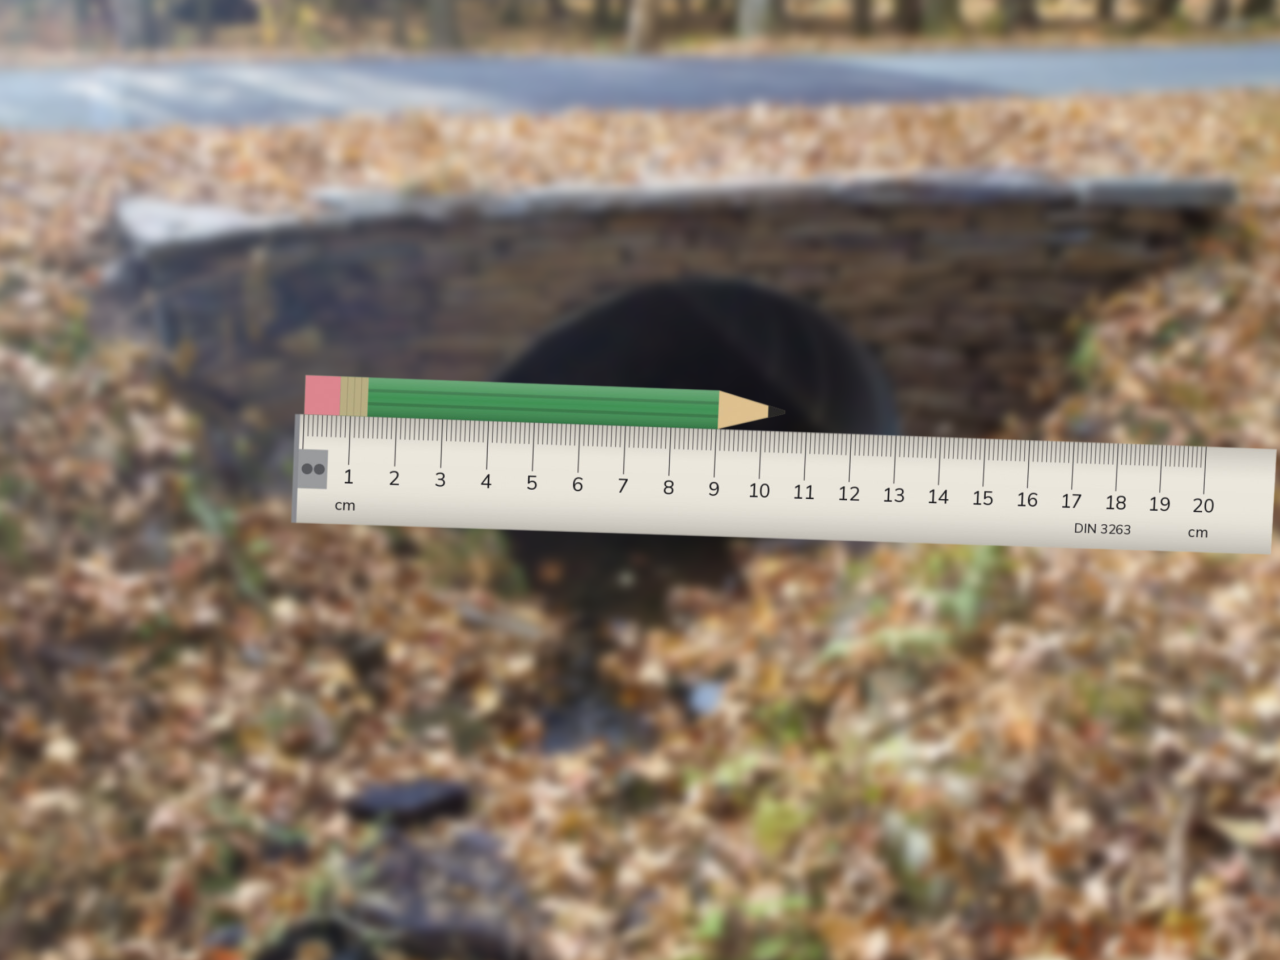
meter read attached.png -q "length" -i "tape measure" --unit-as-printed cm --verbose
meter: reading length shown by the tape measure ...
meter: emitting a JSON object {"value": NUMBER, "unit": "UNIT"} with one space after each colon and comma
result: {"value": 10.5, "unit": "cm"}
